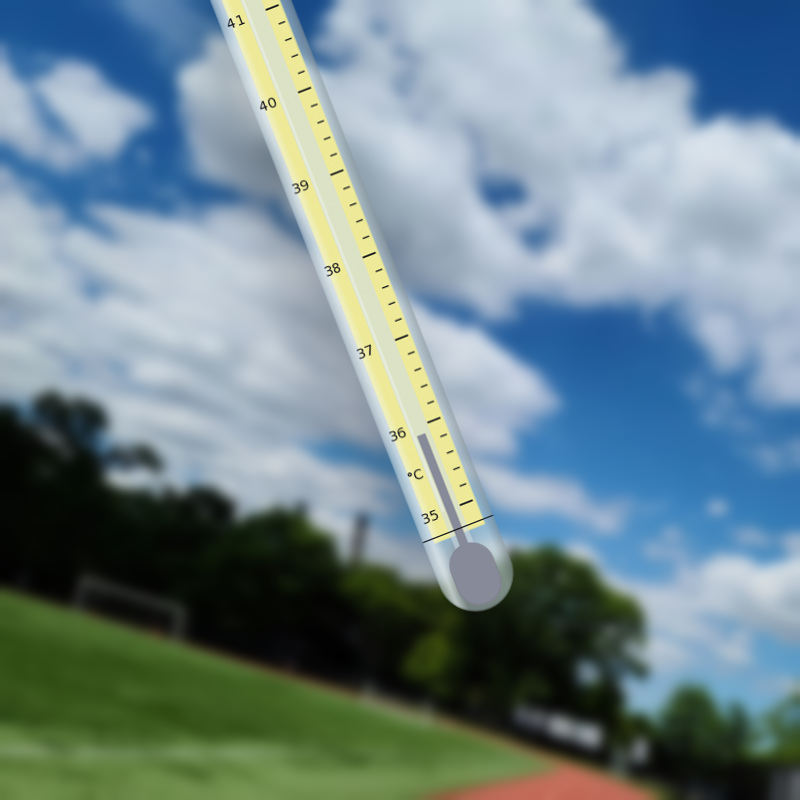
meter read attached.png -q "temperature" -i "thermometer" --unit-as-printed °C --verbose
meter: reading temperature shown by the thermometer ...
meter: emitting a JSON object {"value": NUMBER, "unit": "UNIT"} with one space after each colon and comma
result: {"value": 35.9, "unit": "°C"}
